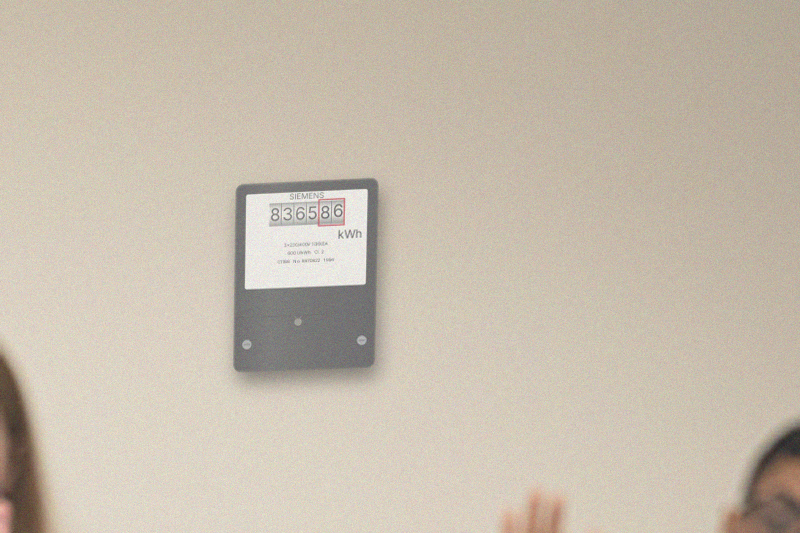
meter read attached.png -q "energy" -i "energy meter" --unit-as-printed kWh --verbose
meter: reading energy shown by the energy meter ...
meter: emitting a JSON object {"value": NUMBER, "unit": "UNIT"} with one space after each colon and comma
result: {"value": 8365.86, "unit": "kWh"}
